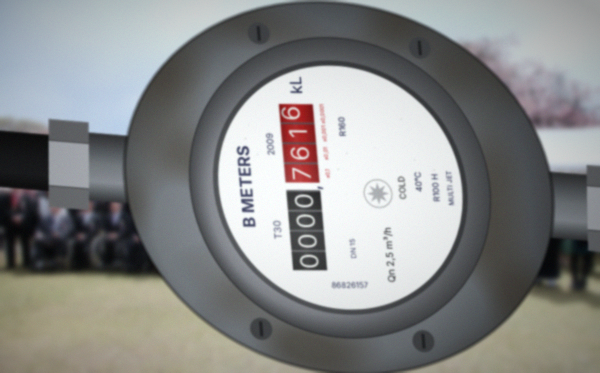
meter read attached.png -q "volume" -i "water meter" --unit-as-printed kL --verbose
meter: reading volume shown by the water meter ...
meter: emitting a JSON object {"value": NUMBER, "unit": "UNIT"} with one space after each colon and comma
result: {"value": 0.7616, "unit": "kL"}
